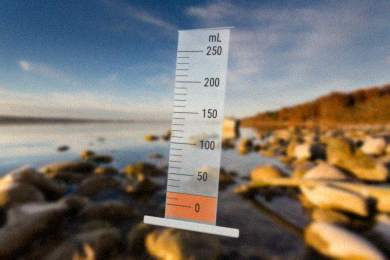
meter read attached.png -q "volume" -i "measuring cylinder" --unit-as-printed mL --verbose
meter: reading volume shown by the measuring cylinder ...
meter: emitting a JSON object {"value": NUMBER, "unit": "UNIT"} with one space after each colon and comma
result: {"value": 20, "unit": "mL"}
